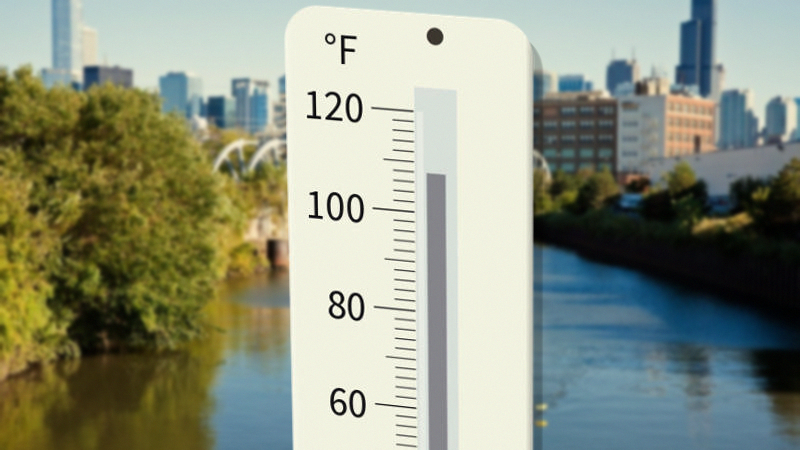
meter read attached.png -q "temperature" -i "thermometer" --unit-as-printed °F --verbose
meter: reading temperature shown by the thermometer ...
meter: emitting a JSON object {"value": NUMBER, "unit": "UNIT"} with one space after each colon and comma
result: {"value": 108, "unit": "°F"}
